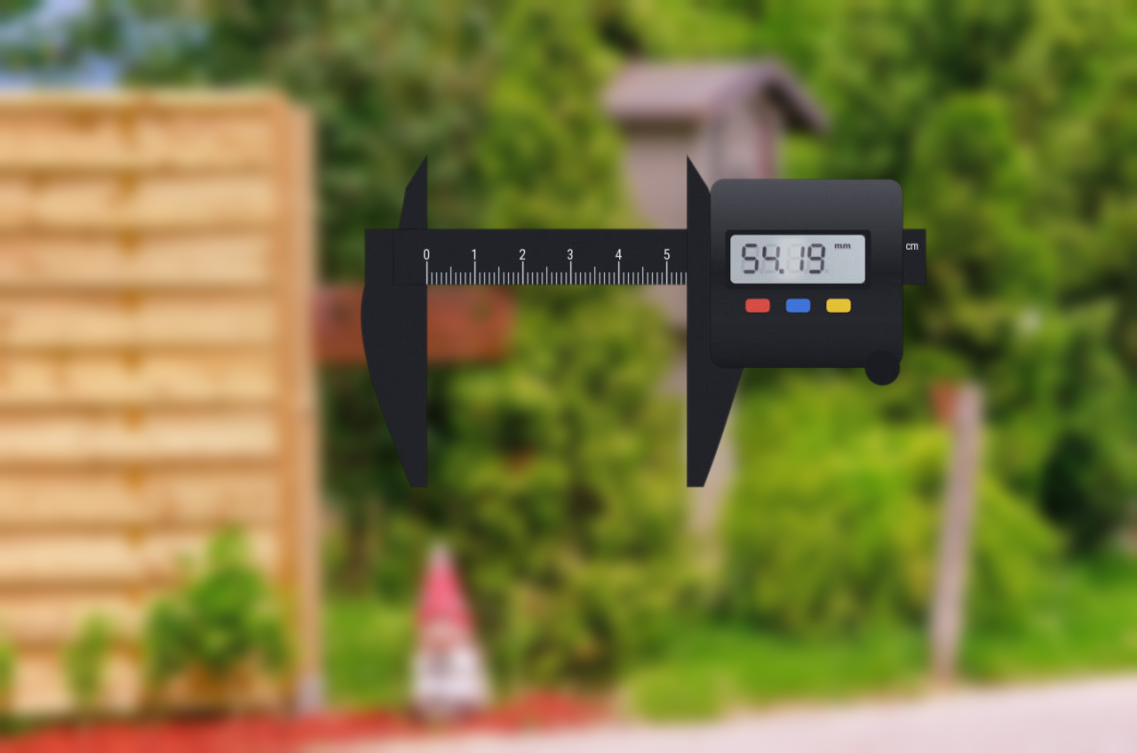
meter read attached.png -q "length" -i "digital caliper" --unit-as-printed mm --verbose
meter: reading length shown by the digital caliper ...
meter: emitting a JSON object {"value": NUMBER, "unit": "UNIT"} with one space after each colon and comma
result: {"value": 54.19, "unit": "mm"}
